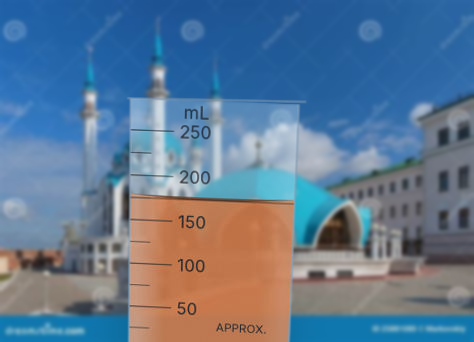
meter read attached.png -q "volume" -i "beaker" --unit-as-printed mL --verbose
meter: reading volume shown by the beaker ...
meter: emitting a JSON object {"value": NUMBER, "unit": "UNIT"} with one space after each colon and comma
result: {"value": 175, "unit": "mL"}
